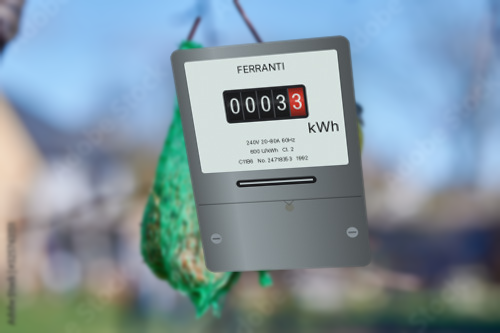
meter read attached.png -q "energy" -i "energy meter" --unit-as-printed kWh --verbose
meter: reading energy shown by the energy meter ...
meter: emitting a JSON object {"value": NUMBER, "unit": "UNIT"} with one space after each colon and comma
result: {"value": 3.3, "unit": "kWh"}
